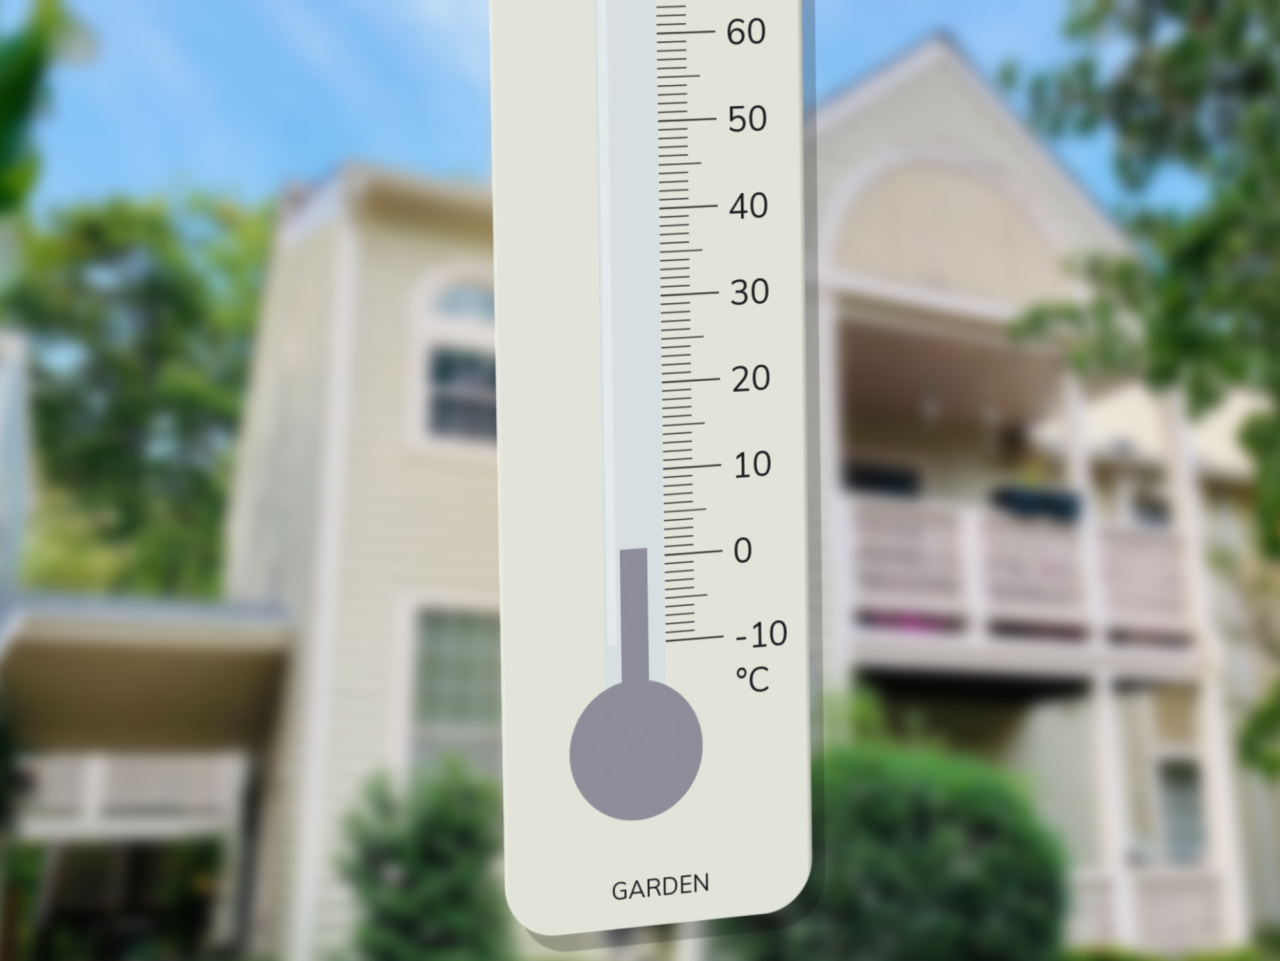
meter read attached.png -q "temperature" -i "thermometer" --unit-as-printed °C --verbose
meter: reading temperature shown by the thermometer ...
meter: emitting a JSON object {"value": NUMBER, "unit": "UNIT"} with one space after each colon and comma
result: {"value": 1, "unit": "°C"}
